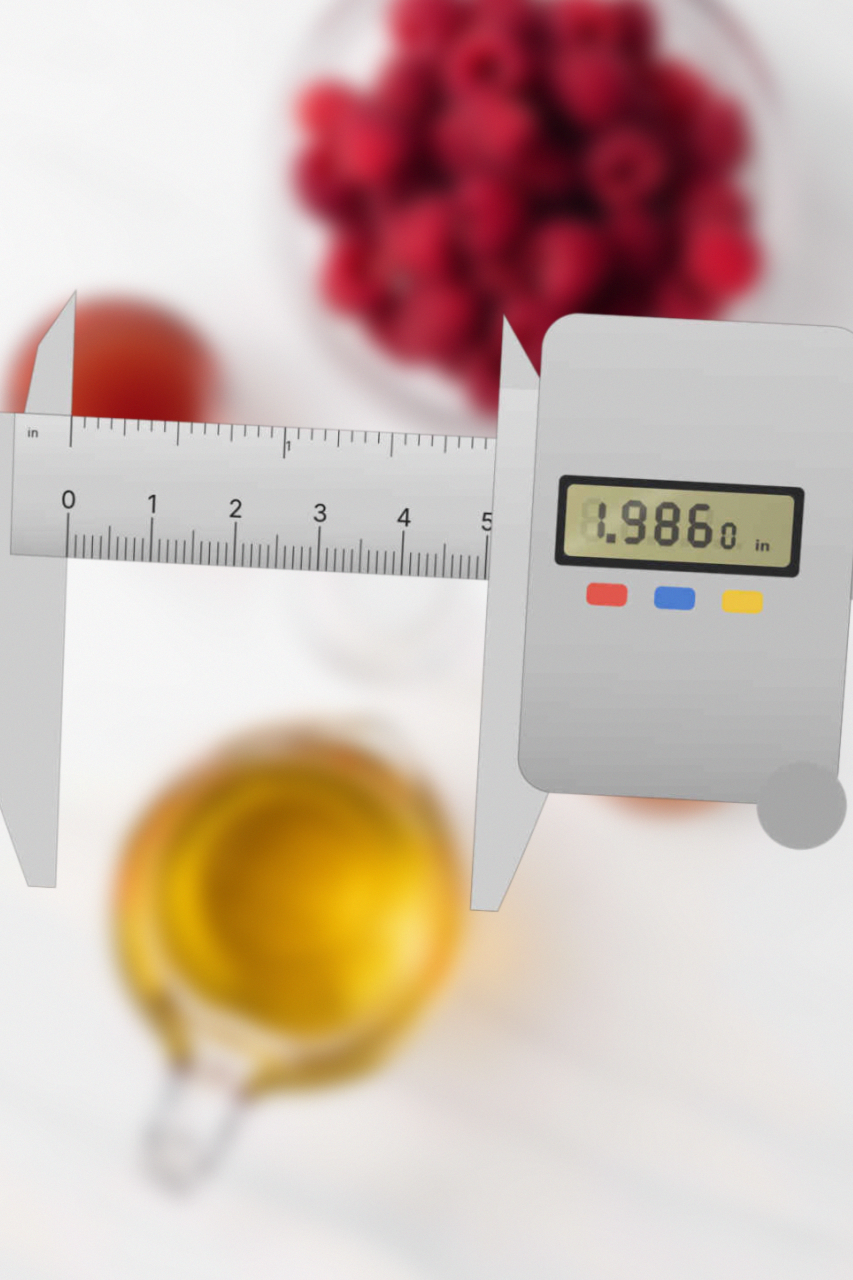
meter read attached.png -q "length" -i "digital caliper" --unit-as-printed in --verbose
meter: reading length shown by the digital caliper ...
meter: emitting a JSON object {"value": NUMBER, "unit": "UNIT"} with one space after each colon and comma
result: {"value": 1.9860, "unit": "in"}
